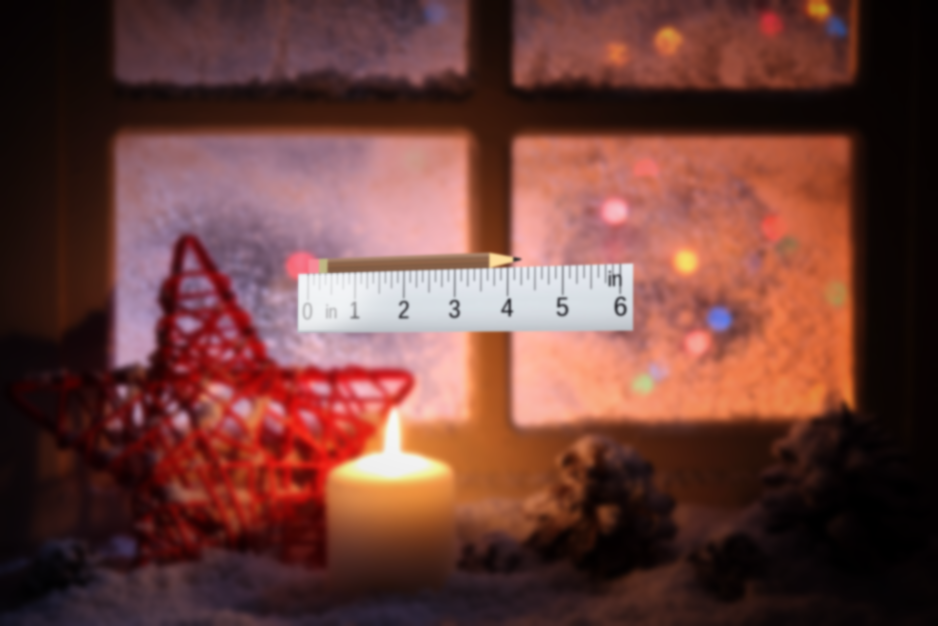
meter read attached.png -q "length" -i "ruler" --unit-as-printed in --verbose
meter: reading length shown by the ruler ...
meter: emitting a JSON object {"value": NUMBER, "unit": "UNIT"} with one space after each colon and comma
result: {"value": 4.25, "unit": "in"}
